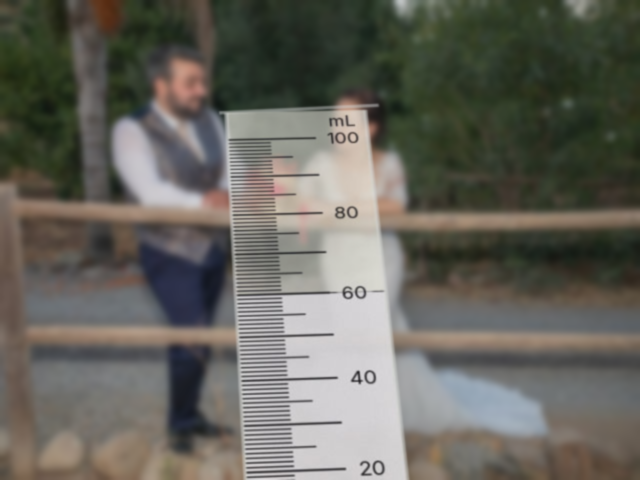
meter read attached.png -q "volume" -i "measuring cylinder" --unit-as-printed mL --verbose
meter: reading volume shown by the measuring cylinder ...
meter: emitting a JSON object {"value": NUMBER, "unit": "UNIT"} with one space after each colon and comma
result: {"value": 60, "unit": "mL"}
